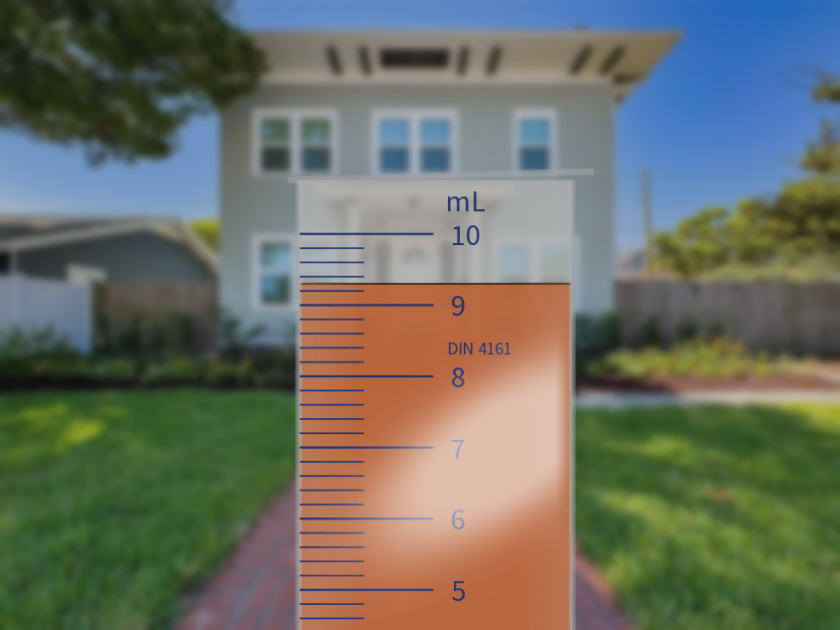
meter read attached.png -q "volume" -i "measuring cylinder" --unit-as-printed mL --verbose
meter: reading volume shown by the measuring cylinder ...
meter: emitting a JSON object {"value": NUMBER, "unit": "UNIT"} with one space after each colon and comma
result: {"value": 9.3, "unit": "mL"}
